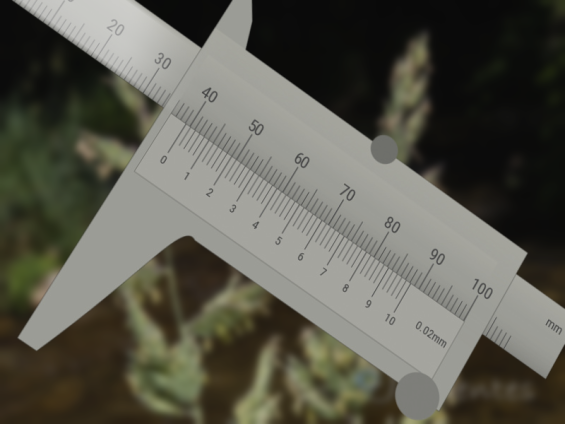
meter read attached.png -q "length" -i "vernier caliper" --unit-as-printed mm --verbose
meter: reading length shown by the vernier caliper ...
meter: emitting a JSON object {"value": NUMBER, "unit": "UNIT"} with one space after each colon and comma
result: {"value": 39.2, "unit": "mm"}
